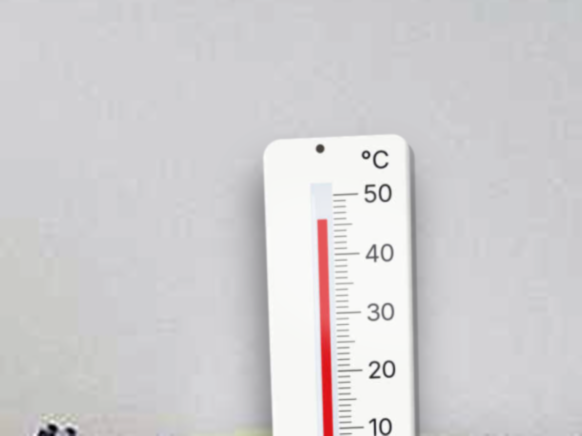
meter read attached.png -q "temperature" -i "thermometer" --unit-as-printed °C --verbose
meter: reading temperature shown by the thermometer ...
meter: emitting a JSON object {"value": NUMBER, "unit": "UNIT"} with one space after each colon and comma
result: {"value": 46, "unit": "°C"}
